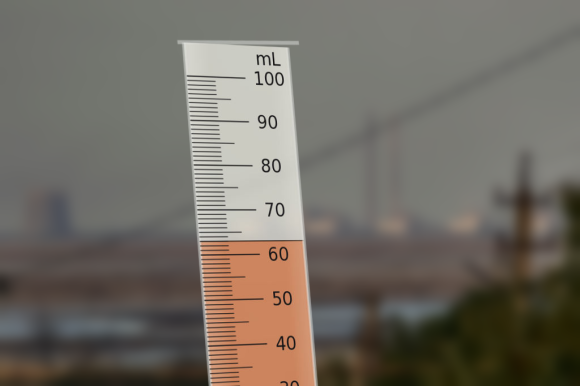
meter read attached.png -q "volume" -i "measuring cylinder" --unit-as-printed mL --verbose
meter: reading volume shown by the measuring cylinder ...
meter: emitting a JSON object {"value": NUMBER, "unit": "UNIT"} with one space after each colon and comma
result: {"value": 63, "unit": "mL"}
